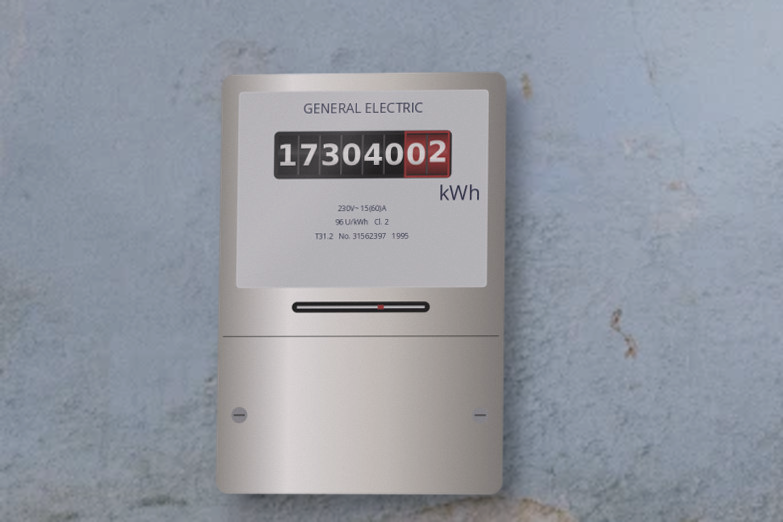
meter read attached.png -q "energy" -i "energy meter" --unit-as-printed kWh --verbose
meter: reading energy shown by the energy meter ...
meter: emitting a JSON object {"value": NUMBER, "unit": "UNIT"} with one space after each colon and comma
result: {"value": 173040.02, "unit": "kWh"}
